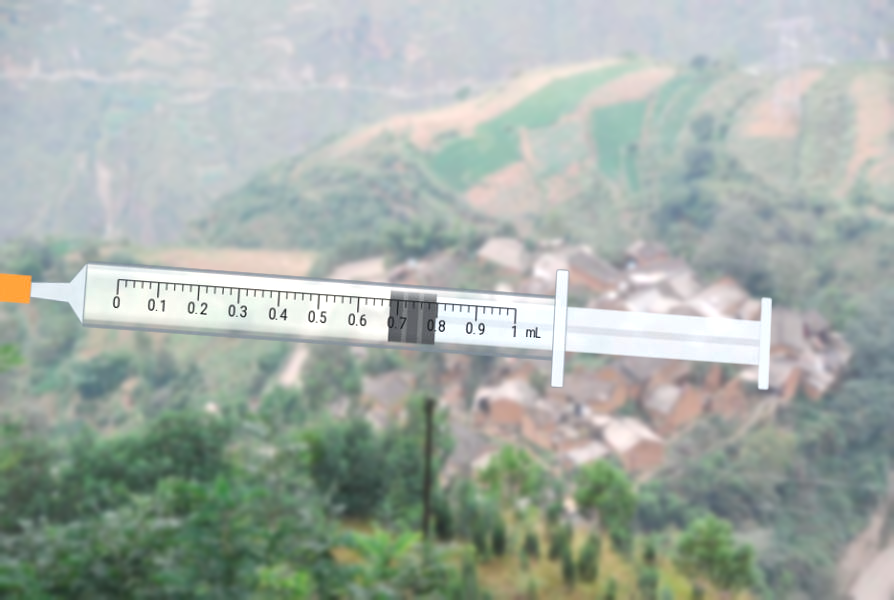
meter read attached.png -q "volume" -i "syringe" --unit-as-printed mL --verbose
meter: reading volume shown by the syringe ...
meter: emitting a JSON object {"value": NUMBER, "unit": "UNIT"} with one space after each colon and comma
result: {"value": 0.68, "unit": "mL"}
